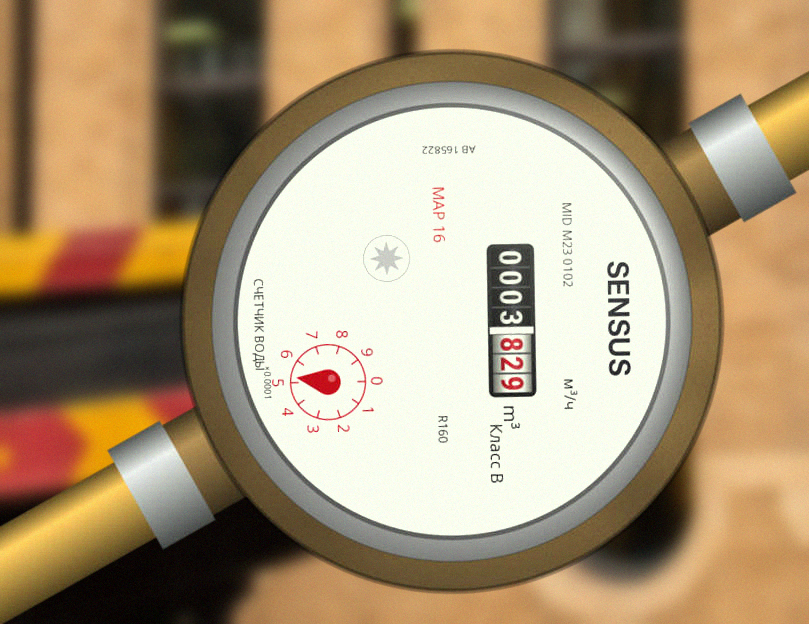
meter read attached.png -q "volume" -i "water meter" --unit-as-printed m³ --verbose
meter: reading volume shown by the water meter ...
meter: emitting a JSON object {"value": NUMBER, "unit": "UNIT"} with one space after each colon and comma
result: {"value": 3.8295, "unit": "m³"}
